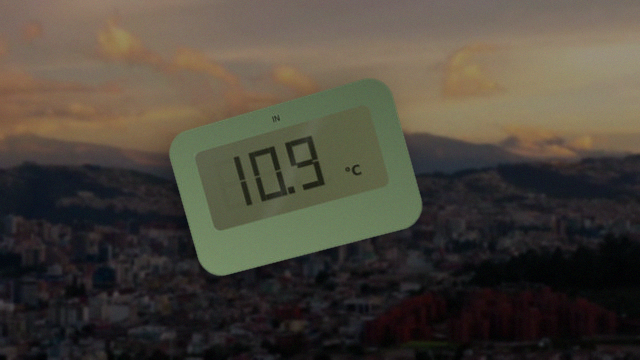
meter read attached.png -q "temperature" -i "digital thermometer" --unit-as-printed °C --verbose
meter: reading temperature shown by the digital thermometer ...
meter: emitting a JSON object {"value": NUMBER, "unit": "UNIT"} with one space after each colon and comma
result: {"value": 10.9, "unit": "°C"}
